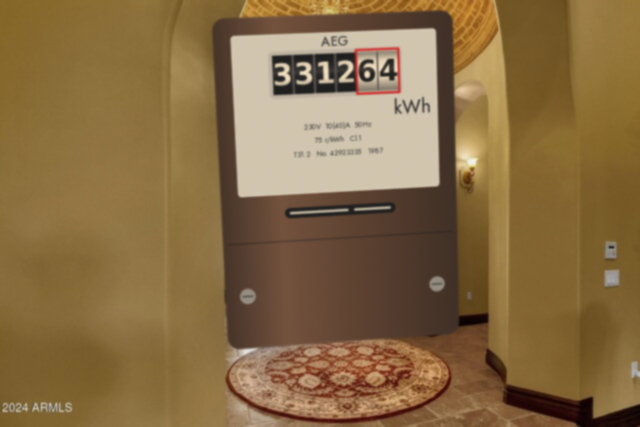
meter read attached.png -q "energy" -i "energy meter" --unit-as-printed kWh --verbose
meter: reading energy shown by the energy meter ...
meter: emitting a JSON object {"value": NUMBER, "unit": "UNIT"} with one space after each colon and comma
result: {"value": 3312.64, "unit": "kWh"}
